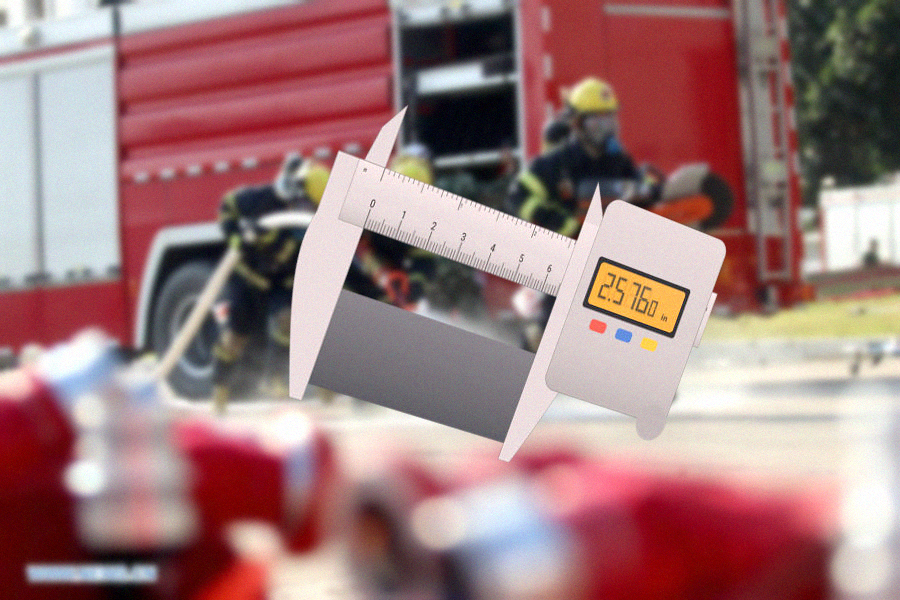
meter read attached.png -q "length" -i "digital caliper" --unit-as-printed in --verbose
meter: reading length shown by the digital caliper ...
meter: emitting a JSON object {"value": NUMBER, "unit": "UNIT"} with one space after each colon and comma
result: {"value": 2.5760, "unit": "in"}
